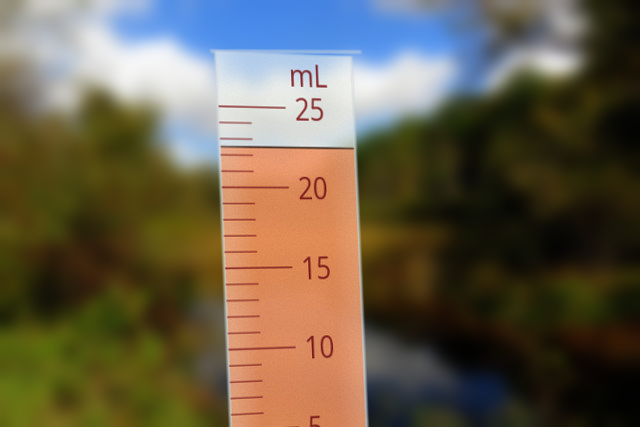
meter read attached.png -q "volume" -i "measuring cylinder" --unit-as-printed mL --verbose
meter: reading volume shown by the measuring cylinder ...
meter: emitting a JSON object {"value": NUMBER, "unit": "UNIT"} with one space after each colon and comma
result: {"value": 22.5, "unit": "mL"}
